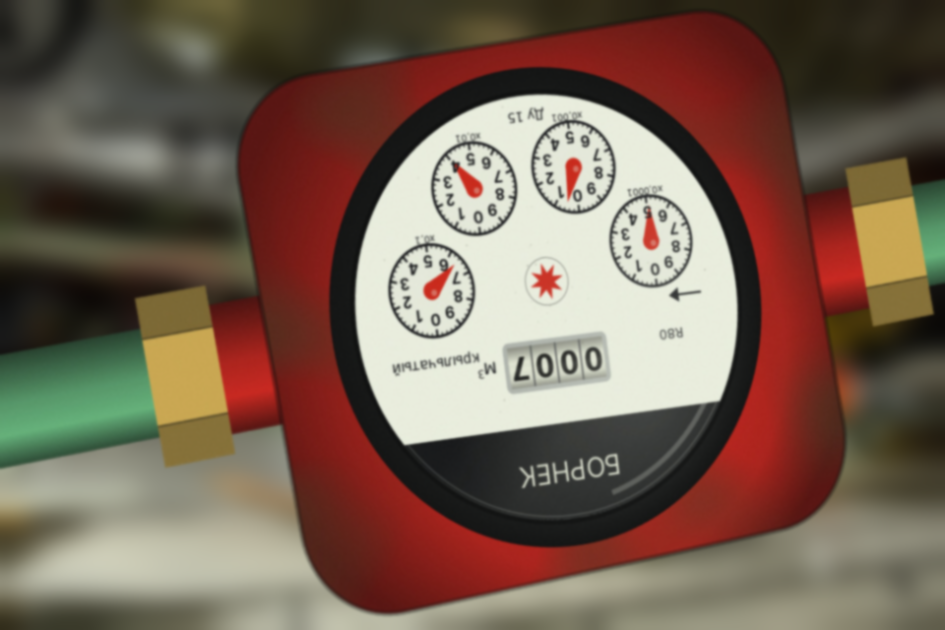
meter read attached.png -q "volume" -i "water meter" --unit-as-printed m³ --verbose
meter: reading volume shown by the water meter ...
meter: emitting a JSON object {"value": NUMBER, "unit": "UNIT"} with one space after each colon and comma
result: {"value": 7.6405, "unit": "m³"}
